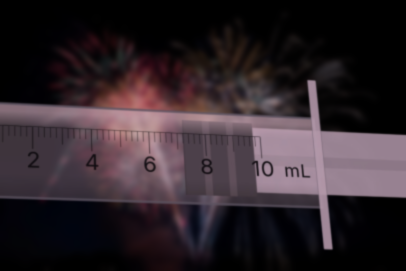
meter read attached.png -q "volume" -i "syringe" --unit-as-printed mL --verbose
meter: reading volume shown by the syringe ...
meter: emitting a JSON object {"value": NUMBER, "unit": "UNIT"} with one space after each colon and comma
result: {"value": 7.2, "unit": "mL"}
